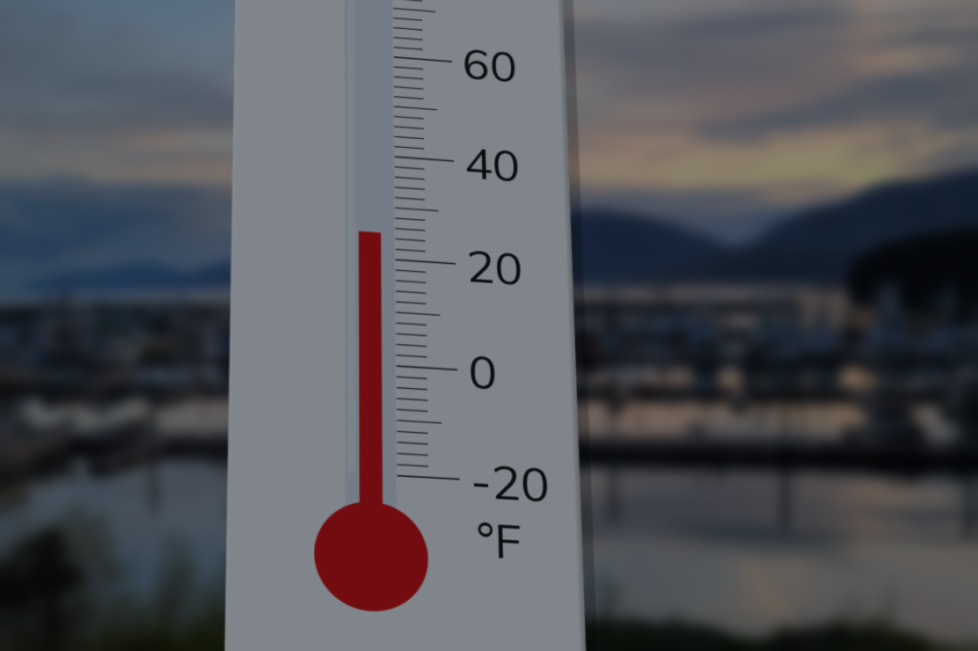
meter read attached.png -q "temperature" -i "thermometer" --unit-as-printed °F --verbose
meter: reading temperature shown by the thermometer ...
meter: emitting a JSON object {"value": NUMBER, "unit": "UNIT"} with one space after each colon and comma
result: {"value": 25, "unit": "°F"}
